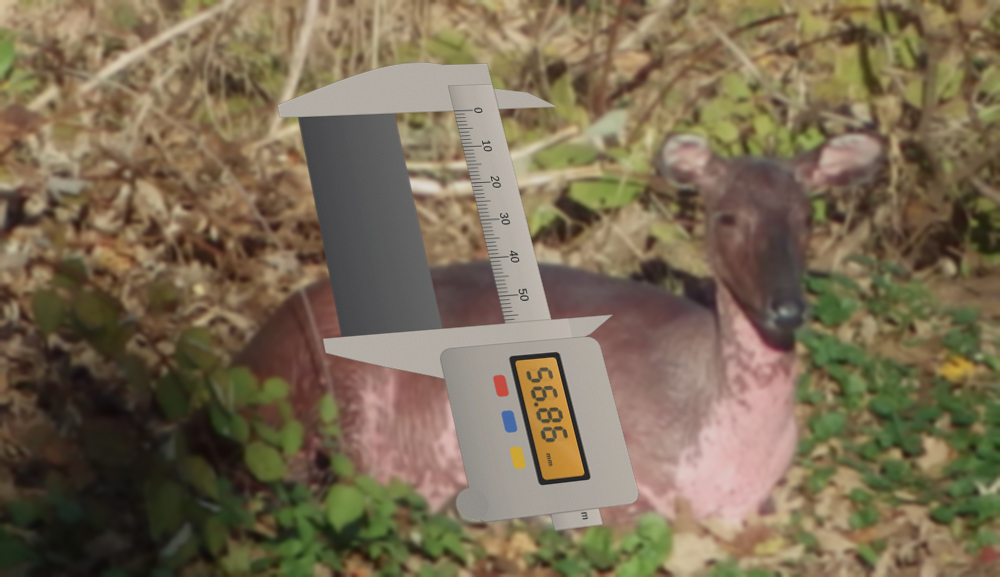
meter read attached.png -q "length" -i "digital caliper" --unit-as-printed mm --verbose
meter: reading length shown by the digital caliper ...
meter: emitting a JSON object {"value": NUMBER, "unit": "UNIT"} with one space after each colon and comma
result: {"value": 56.86, "unit": "mm"}
